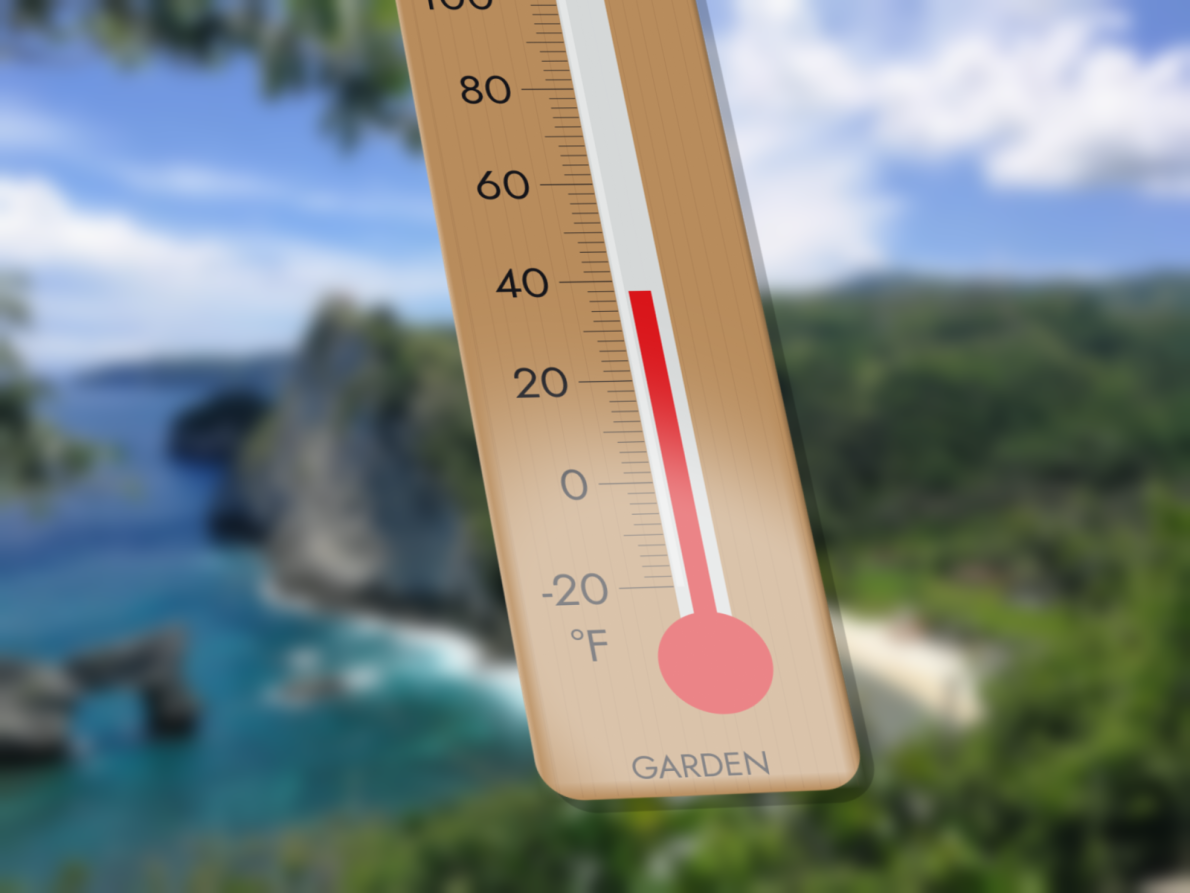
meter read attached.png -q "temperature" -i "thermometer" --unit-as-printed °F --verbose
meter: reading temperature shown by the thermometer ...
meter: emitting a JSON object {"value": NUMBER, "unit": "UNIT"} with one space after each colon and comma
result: {"value": 38, "unit": "°F"}
